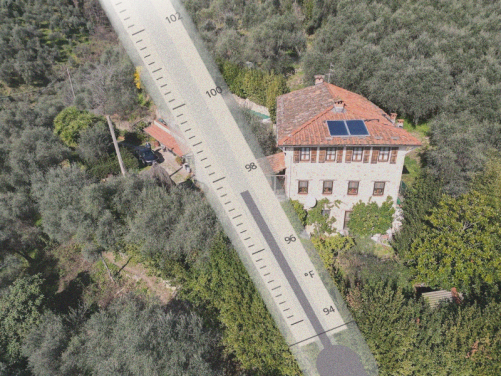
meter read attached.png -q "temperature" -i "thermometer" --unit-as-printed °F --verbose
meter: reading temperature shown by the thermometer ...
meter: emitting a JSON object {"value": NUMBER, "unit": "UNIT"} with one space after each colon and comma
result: {"value": 97.5, "unit": "°F"}
